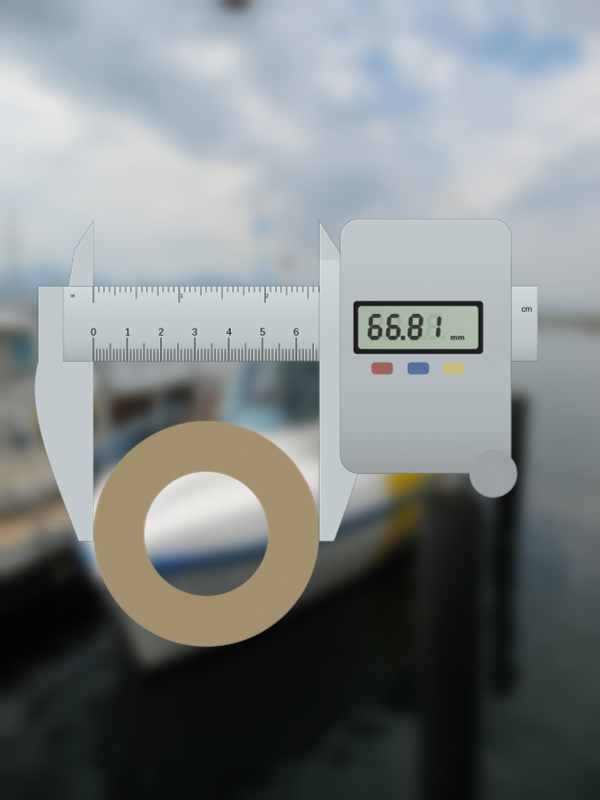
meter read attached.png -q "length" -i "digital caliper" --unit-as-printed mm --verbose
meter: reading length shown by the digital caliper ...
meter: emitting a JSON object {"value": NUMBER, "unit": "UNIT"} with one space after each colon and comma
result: {"value": 66.81, "unit": "mm"}
